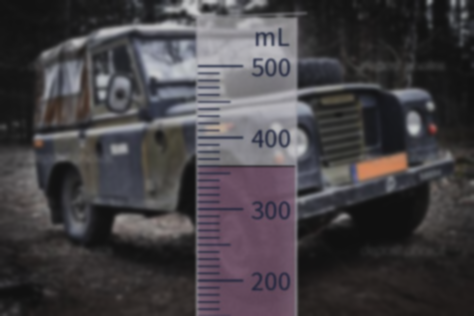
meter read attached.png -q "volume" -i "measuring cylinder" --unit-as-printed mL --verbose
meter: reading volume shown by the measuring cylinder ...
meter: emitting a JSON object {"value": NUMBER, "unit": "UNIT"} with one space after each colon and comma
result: {"value": 360, "unit": "mL"}
